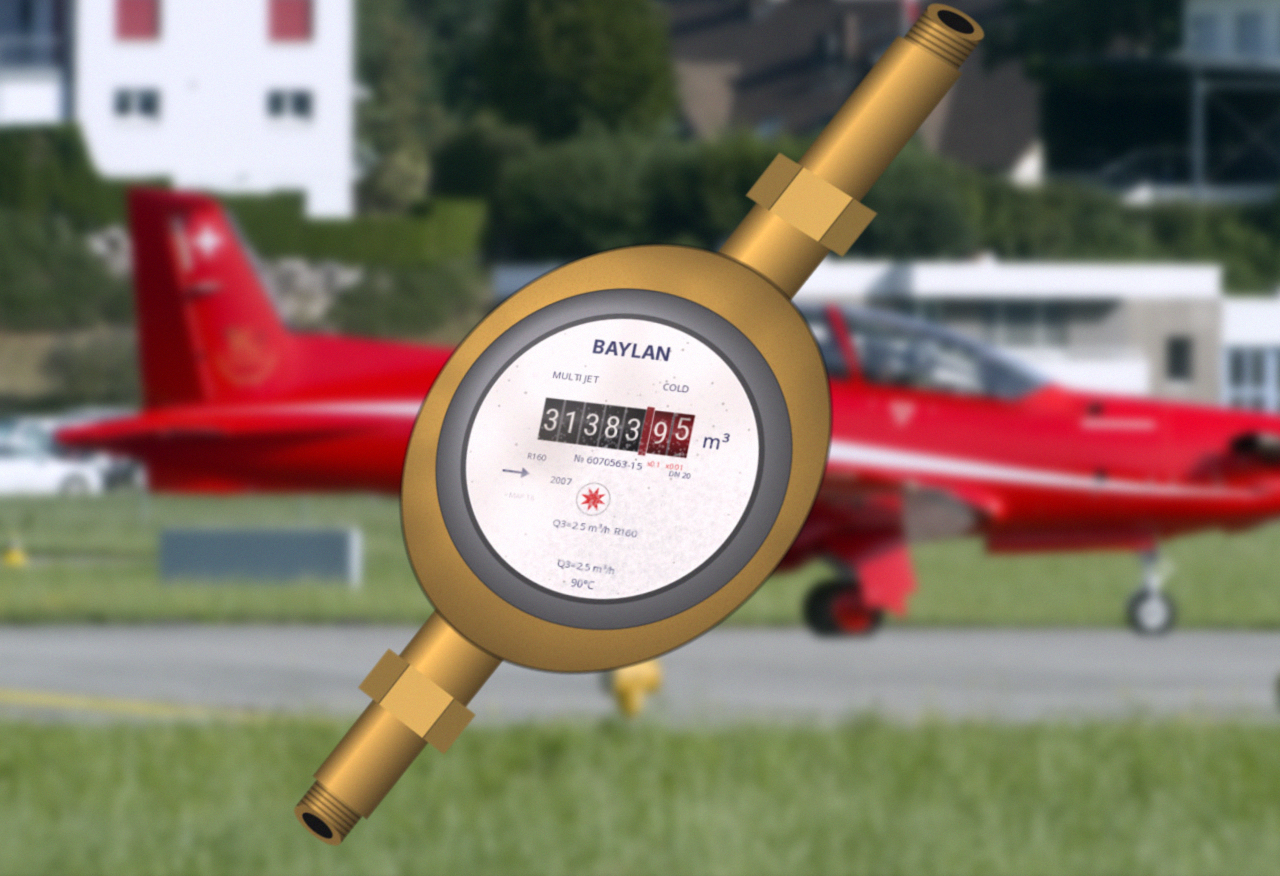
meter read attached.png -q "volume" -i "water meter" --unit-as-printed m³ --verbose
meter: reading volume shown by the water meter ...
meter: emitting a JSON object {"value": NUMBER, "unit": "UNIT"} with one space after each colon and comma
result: {"value": 31383.95, "unit": "m³"}
